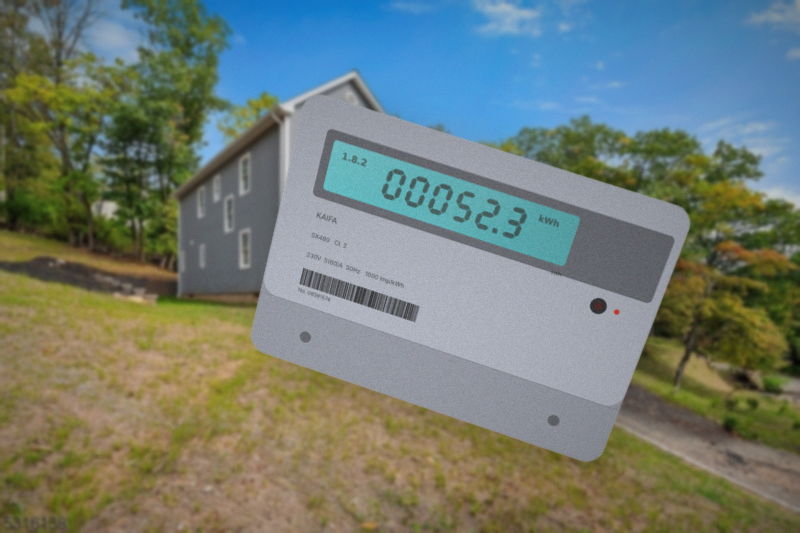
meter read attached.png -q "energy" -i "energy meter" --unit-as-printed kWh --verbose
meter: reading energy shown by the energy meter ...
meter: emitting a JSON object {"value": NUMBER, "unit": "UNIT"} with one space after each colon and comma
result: {"value": 52.3, "unit": "kWh"}
